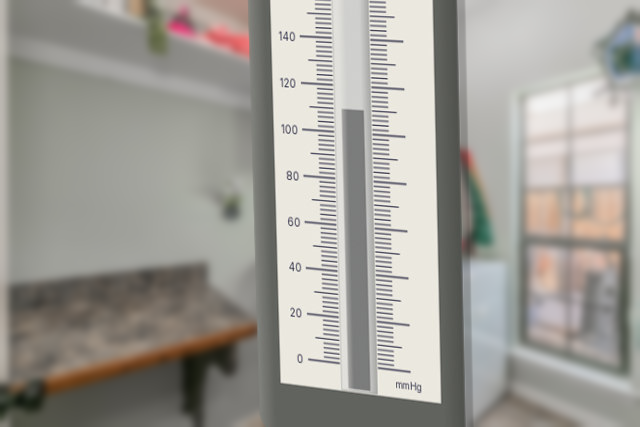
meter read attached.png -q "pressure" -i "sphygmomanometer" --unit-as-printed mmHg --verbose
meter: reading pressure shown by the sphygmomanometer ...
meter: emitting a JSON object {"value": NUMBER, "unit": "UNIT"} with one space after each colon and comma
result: {"value": 110, "unit": "mmHg"}
